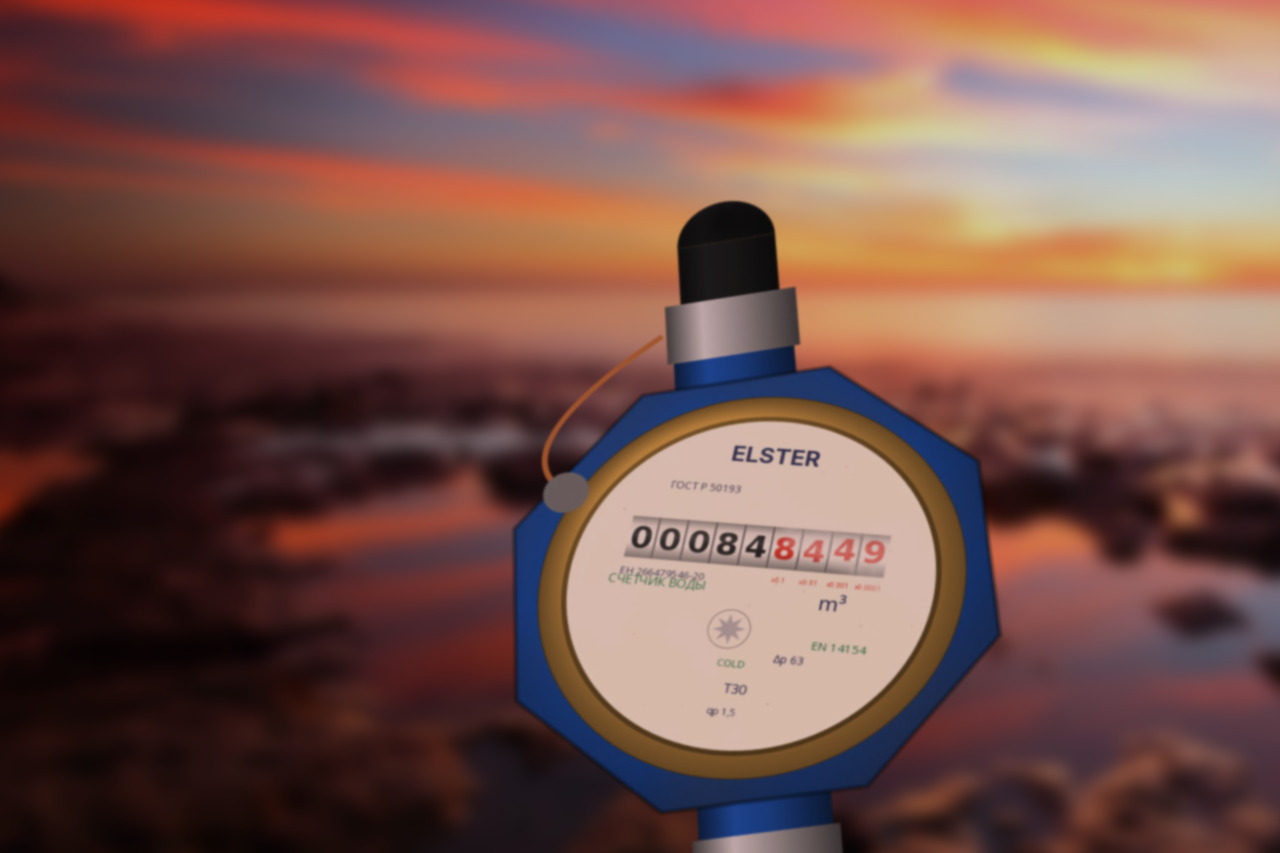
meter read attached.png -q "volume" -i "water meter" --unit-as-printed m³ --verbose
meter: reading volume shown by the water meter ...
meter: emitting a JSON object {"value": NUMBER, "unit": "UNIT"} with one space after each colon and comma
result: {"value": 84.8449, "unit": "m³"}
